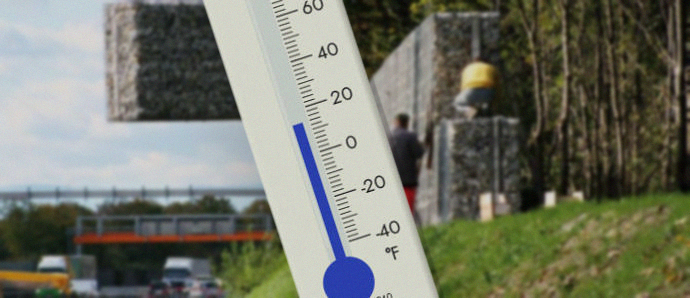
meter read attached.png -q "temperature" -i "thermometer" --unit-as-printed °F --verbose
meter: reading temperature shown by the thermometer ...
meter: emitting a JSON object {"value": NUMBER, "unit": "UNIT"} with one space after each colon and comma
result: {"value": 14, "unit": "°F"}
